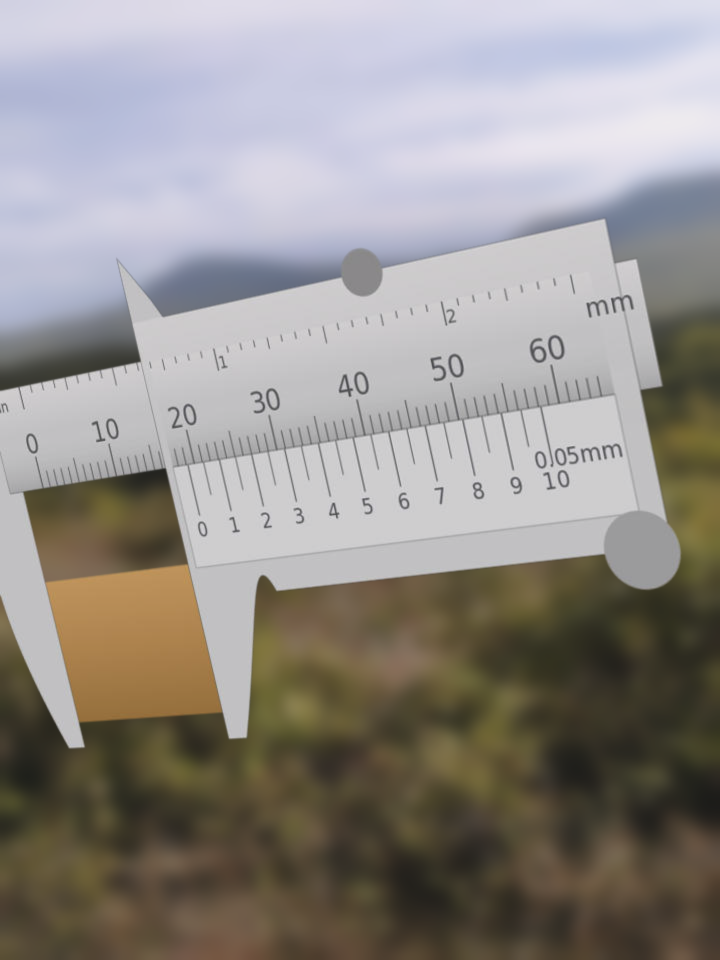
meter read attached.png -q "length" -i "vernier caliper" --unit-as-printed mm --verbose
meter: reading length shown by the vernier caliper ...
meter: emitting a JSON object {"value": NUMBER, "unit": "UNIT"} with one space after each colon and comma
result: {"value": 19.2, "unit": "mm"}
